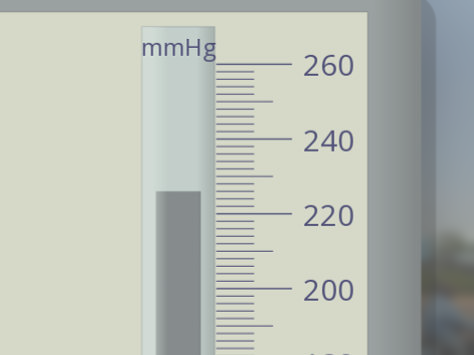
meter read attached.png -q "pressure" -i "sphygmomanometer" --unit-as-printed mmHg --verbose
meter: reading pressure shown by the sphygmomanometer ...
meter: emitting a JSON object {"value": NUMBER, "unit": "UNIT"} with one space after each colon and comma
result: {"value": 226, "unit": "mmHg"}
